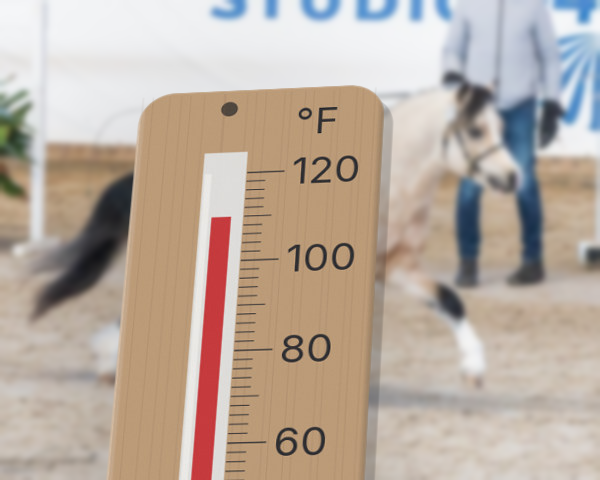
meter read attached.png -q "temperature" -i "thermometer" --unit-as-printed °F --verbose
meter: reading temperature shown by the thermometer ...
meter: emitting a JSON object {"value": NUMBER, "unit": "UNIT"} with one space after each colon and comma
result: {"value": 110, "unit": "°F"}
